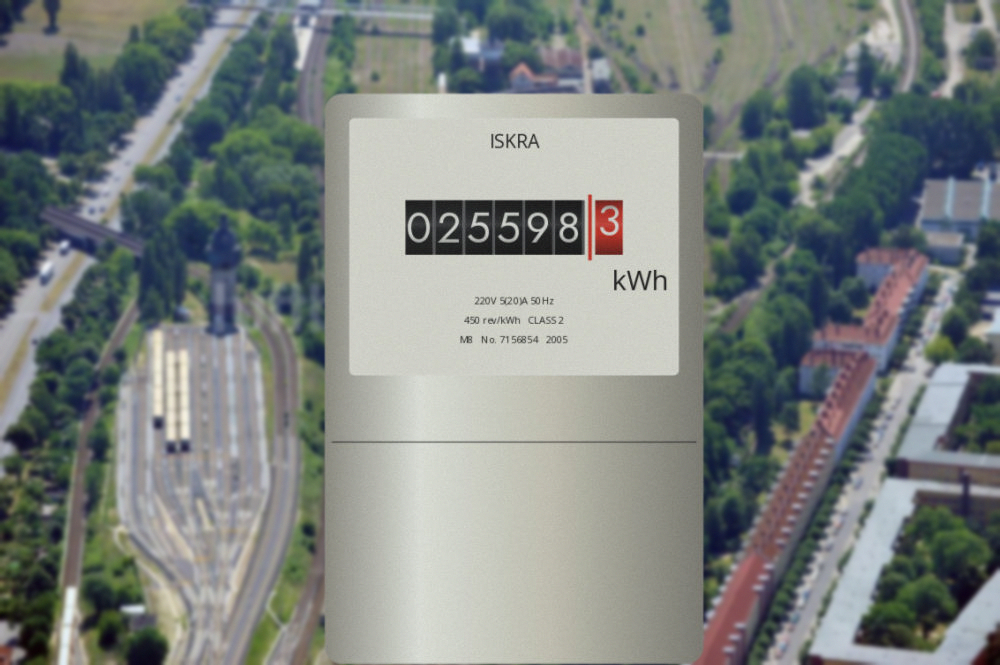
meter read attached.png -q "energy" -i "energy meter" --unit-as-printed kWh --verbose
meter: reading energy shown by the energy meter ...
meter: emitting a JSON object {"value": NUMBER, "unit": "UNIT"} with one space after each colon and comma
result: {"value": 25598.3, "unit": "kWh"}
